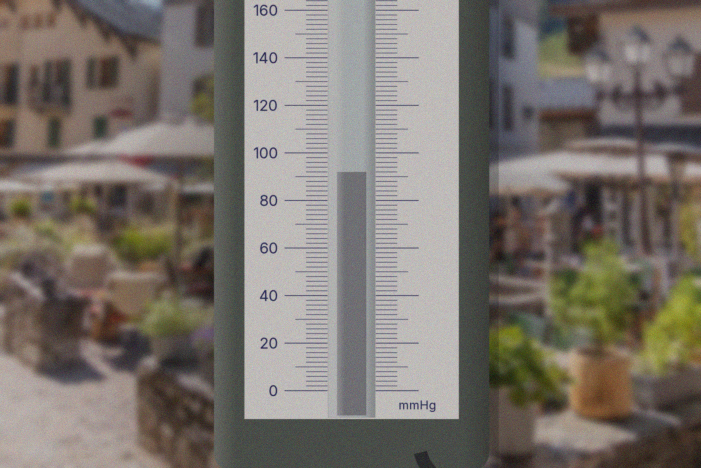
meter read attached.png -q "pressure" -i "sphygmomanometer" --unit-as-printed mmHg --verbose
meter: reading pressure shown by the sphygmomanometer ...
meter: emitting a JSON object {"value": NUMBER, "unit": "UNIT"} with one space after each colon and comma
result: {"value": 92, "unit": "mmHg"}
